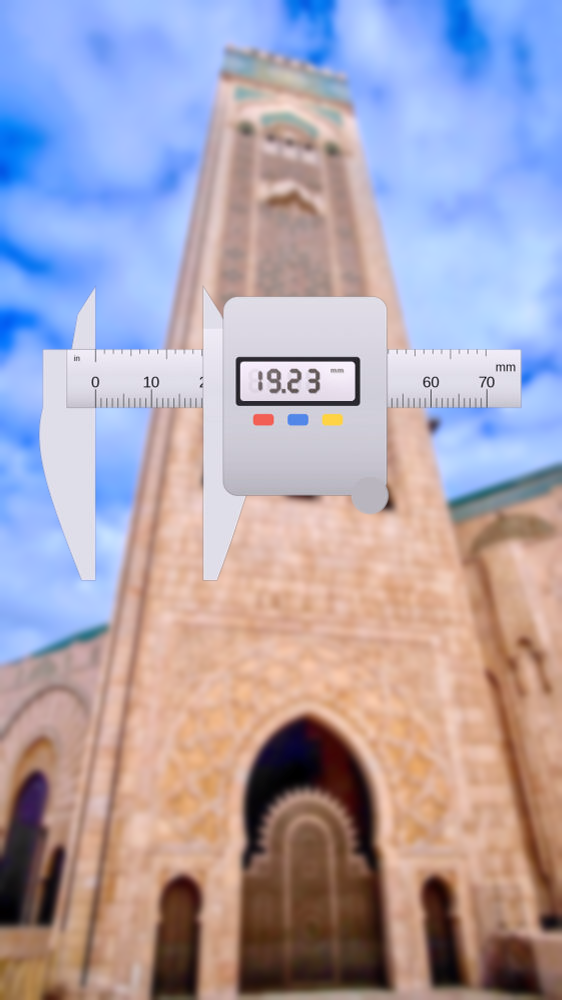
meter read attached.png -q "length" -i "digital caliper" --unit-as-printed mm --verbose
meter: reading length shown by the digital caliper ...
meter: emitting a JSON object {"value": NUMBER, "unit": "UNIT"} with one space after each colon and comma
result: {"value": 19.23, "unit": "mm"}
